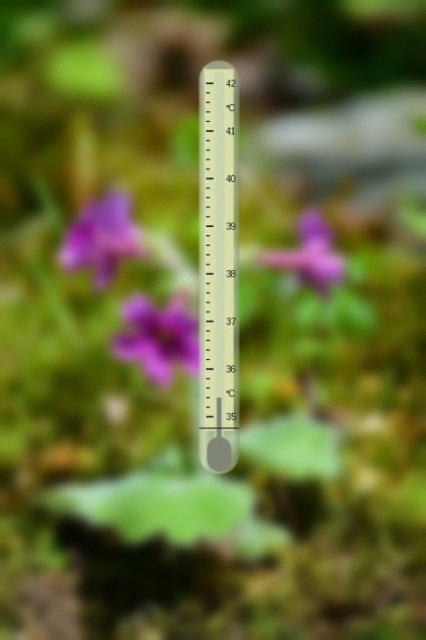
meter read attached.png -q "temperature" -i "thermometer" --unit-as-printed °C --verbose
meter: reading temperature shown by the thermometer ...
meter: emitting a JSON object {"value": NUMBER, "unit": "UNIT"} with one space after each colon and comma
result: {"value": 35.4, "unit": "°C"}
